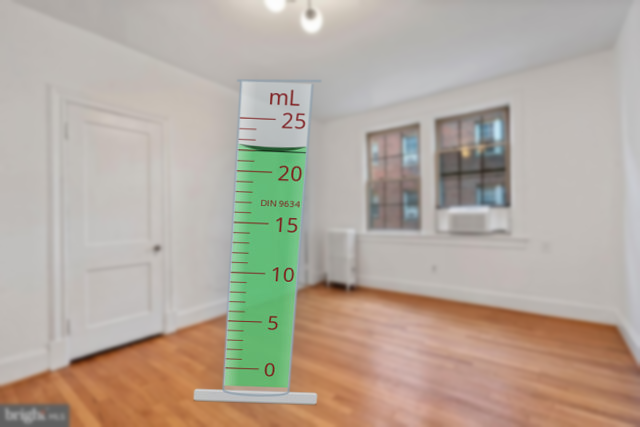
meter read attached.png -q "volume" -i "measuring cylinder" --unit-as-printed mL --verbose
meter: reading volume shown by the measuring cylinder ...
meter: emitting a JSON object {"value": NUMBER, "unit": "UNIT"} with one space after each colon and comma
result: {"value": 22, "unit": "mL"}
